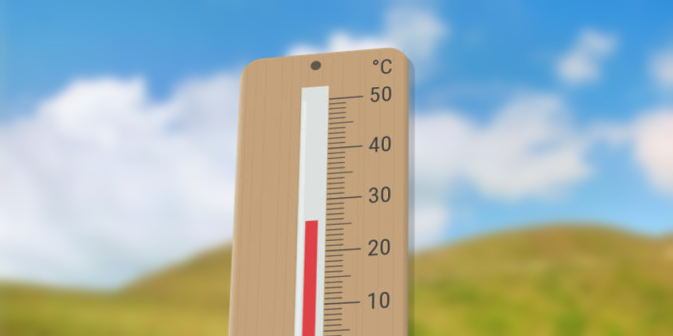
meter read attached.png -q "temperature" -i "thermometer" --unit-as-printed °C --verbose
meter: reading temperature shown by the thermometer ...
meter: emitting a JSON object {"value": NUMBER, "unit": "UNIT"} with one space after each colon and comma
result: {"value": 26, "unit": "°C"}
